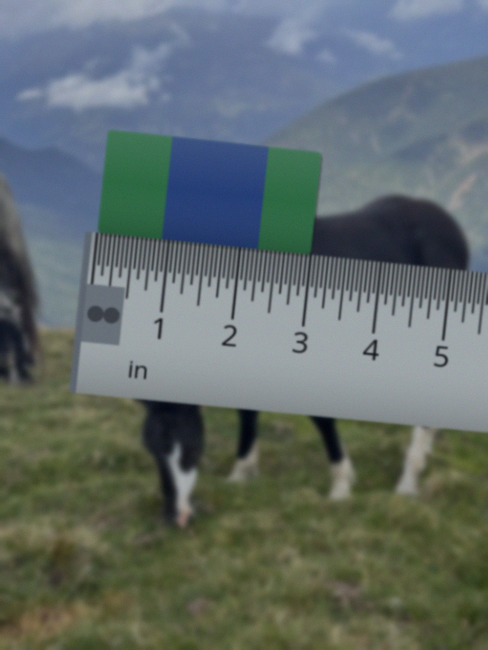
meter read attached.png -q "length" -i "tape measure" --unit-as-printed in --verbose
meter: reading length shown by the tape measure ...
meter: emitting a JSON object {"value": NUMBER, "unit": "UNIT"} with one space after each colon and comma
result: {"value": 3, "unit": "in"}
